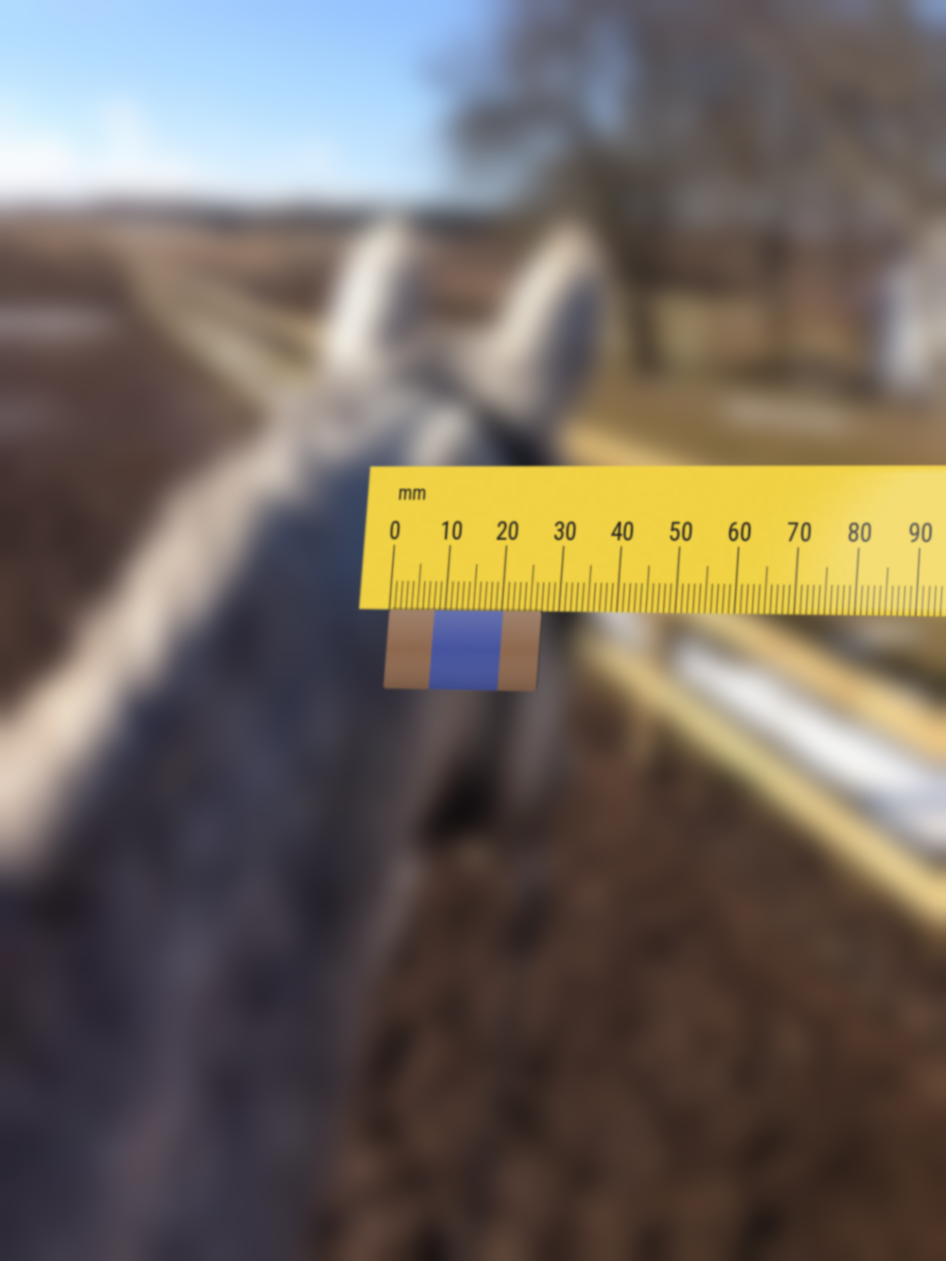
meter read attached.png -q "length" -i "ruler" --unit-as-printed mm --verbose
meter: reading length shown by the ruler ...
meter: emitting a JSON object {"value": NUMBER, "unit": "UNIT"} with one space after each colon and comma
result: {"value": 27, "unit": "mm"}
